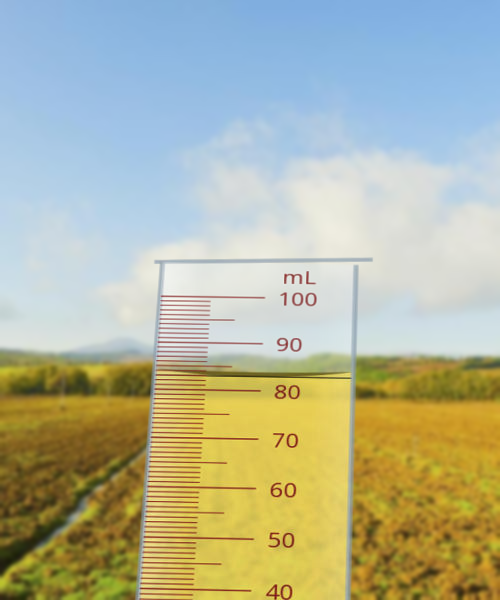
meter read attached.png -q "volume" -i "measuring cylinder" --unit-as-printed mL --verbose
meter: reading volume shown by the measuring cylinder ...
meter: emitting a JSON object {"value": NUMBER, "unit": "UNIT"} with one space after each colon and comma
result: {"value": 83, "unit": "mL"}
